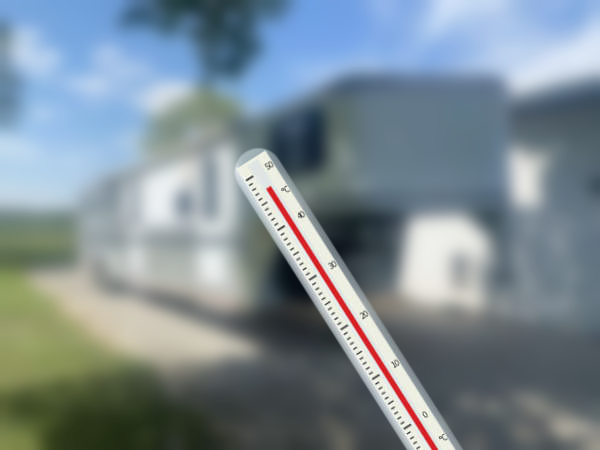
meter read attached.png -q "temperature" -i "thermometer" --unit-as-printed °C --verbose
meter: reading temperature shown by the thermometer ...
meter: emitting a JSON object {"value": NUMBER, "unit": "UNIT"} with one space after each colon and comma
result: {"value": 47, "unit": "°C"}
